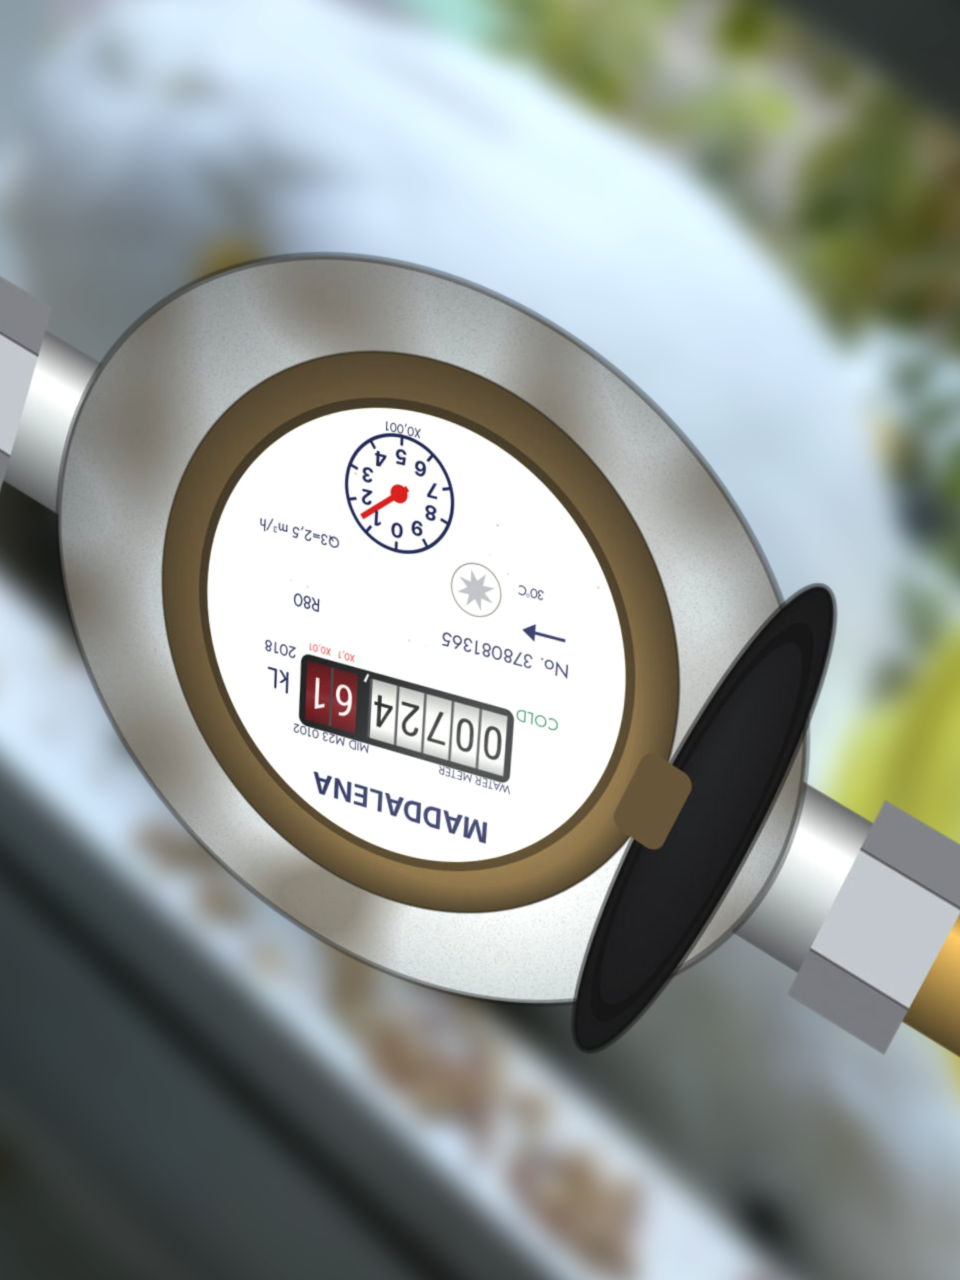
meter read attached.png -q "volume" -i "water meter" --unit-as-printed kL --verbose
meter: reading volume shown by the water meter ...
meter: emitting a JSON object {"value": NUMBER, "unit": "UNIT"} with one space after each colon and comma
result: {"value": 724.611, "unit": "kL"}
